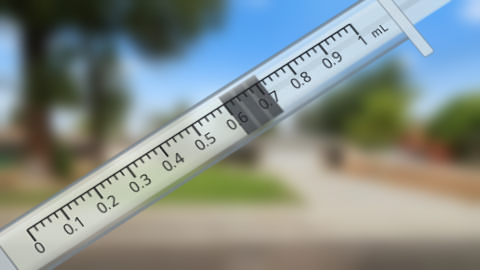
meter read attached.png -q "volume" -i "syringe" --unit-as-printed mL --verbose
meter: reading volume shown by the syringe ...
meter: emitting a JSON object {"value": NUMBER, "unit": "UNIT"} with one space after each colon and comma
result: {"value": 0.6, "unit": "mL"}
